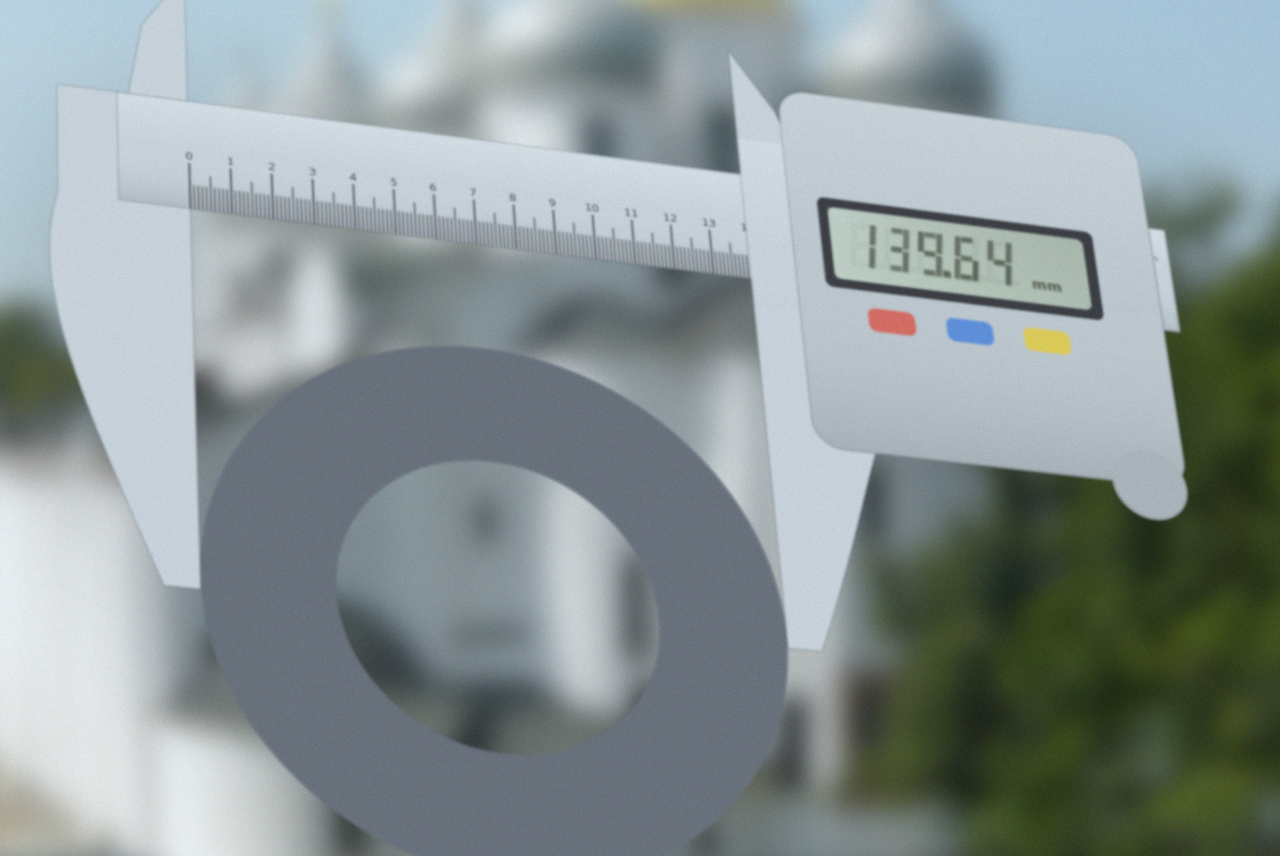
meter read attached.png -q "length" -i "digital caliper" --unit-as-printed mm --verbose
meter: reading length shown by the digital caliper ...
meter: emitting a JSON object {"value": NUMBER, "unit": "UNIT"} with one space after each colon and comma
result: {"value": 139.64, "unit": "mm"}
